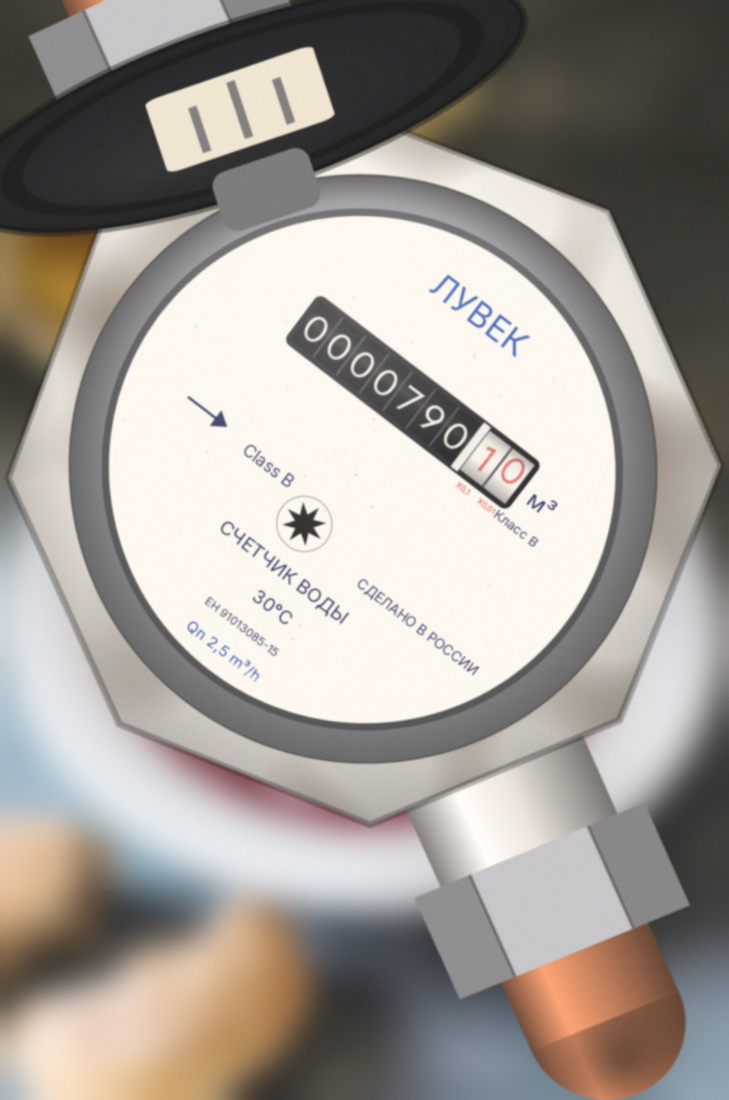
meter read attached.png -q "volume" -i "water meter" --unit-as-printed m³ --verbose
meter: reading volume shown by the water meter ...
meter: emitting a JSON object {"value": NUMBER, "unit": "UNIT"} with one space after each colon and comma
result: {"value": 790.10, "unit": "m³"}
